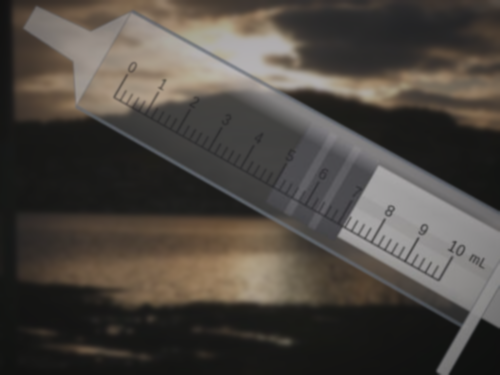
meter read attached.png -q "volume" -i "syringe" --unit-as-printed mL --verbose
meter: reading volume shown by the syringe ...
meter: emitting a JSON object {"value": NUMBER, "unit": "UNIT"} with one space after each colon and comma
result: {"value": 5, "unit": "mL"}
